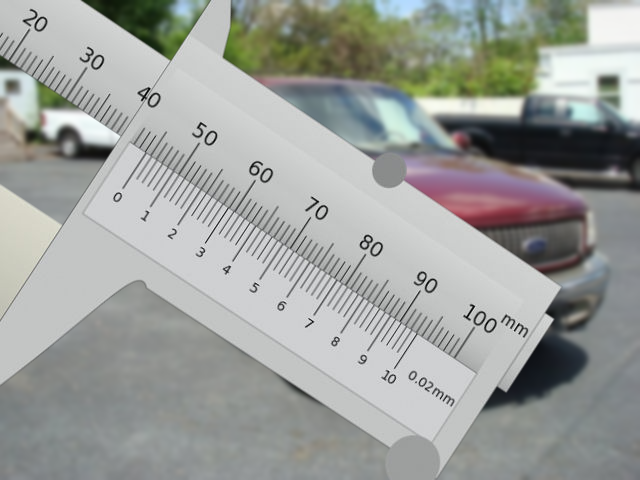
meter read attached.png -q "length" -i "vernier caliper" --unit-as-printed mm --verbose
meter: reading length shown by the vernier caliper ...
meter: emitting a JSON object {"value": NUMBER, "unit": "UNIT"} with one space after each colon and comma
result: {"value": 44.2, "unit": "mm"}
